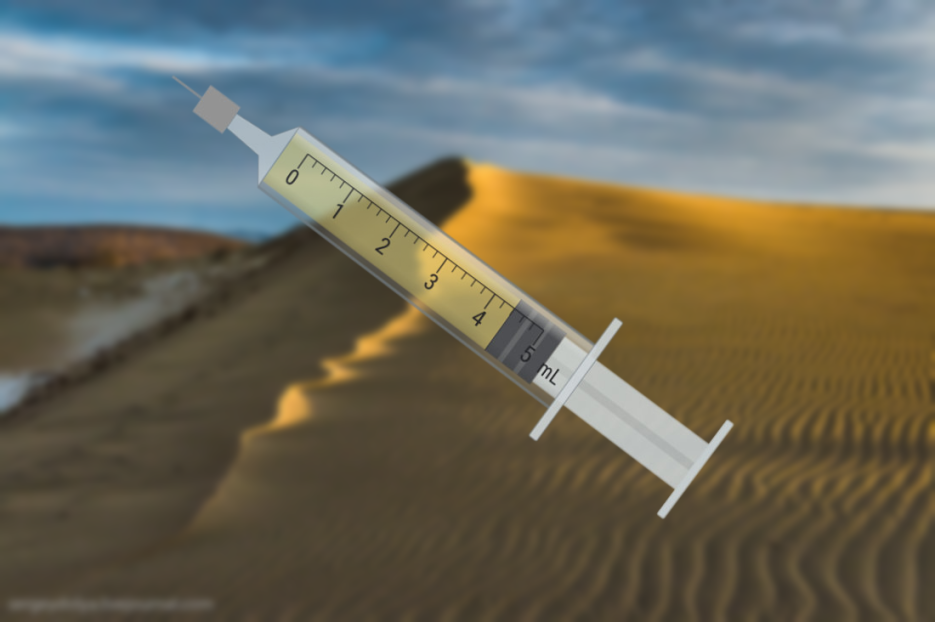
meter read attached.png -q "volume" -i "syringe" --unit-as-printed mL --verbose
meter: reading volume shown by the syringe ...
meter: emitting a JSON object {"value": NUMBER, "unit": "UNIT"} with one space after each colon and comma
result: {"value": 4.4, "unit": "mL"}
